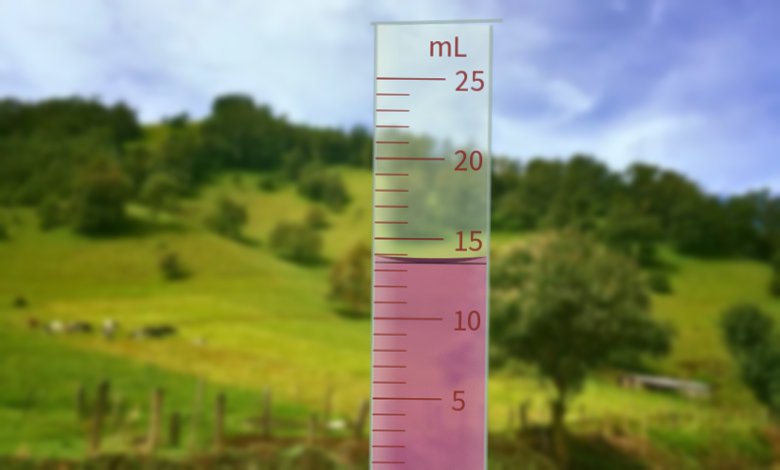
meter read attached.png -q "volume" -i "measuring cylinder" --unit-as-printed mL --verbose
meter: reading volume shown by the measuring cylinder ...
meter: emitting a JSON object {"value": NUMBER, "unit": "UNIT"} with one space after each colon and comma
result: {"value": 13.5, "unit": "mL"}
